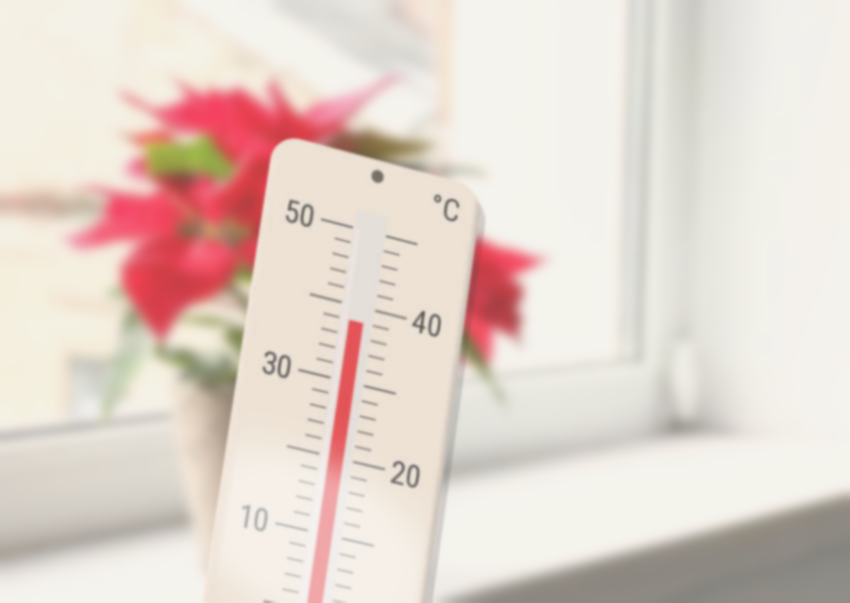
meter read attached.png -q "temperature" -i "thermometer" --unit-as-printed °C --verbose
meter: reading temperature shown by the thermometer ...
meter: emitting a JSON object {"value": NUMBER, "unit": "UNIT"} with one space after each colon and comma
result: {"value": 38, "unit": "°C"}
